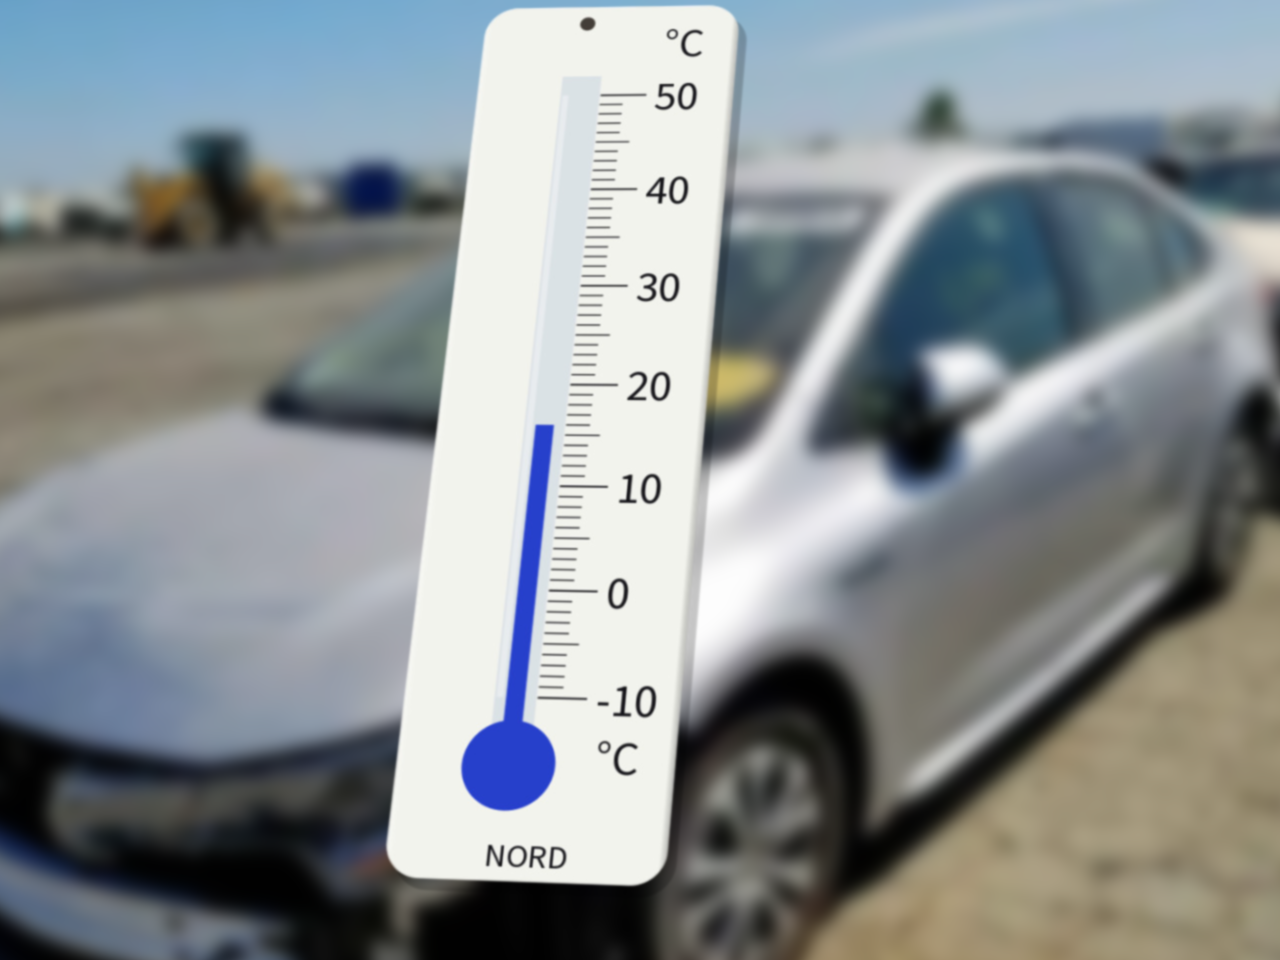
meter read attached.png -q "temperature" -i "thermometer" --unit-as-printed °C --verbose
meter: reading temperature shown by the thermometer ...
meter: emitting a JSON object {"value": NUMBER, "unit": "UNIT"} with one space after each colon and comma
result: {"value": 16, "unit": "°C"}
